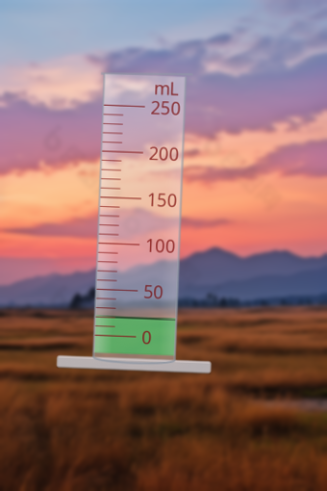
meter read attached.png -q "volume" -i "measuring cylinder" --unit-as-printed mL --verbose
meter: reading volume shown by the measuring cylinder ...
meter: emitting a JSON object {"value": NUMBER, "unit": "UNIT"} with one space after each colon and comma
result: {"value": 20, "unit": "mL"}
